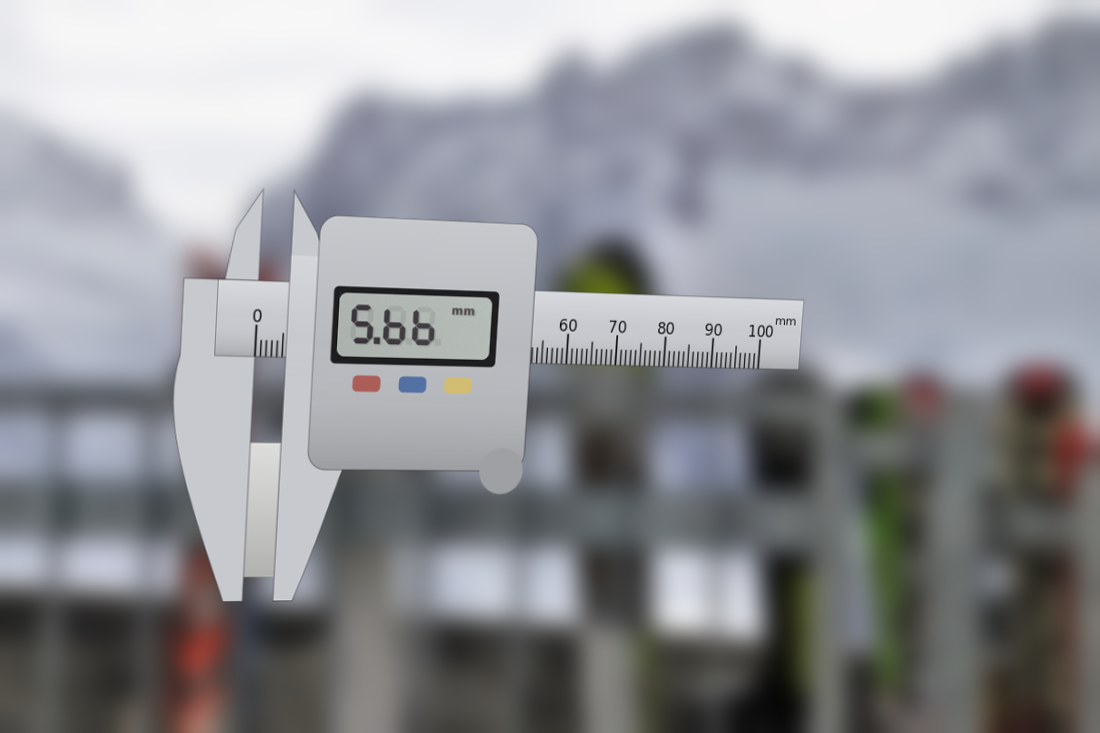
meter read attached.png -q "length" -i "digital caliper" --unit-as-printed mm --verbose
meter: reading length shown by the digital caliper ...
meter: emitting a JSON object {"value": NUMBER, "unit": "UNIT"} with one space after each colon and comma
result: {"value": 5.66, "unit": "mm"}
